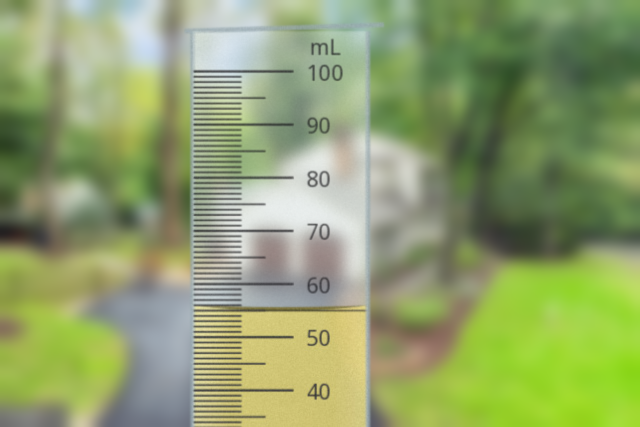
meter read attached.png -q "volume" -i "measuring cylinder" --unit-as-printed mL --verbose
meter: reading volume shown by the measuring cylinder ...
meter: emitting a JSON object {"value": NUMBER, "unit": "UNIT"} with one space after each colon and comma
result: {"value": 55, "unit": "mL"}
